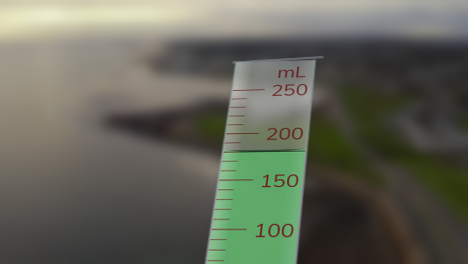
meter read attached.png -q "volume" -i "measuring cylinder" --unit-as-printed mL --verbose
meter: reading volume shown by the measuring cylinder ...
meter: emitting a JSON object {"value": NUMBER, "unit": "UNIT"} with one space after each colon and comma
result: {"value": 180, "unit": "mL"}
